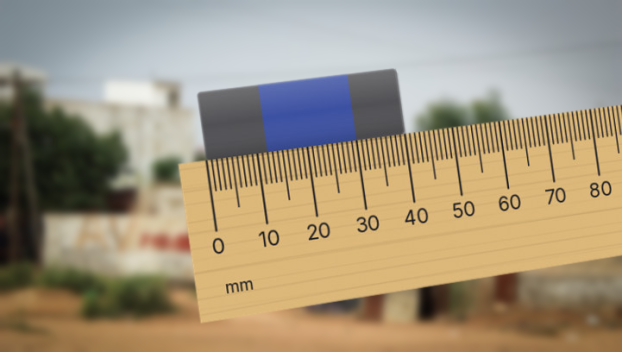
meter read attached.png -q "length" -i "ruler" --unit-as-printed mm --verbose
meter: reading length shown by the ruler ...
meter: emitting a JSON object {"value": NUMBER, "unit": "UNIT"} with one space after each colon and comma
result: {"value": 40, "unit": "mm"}
